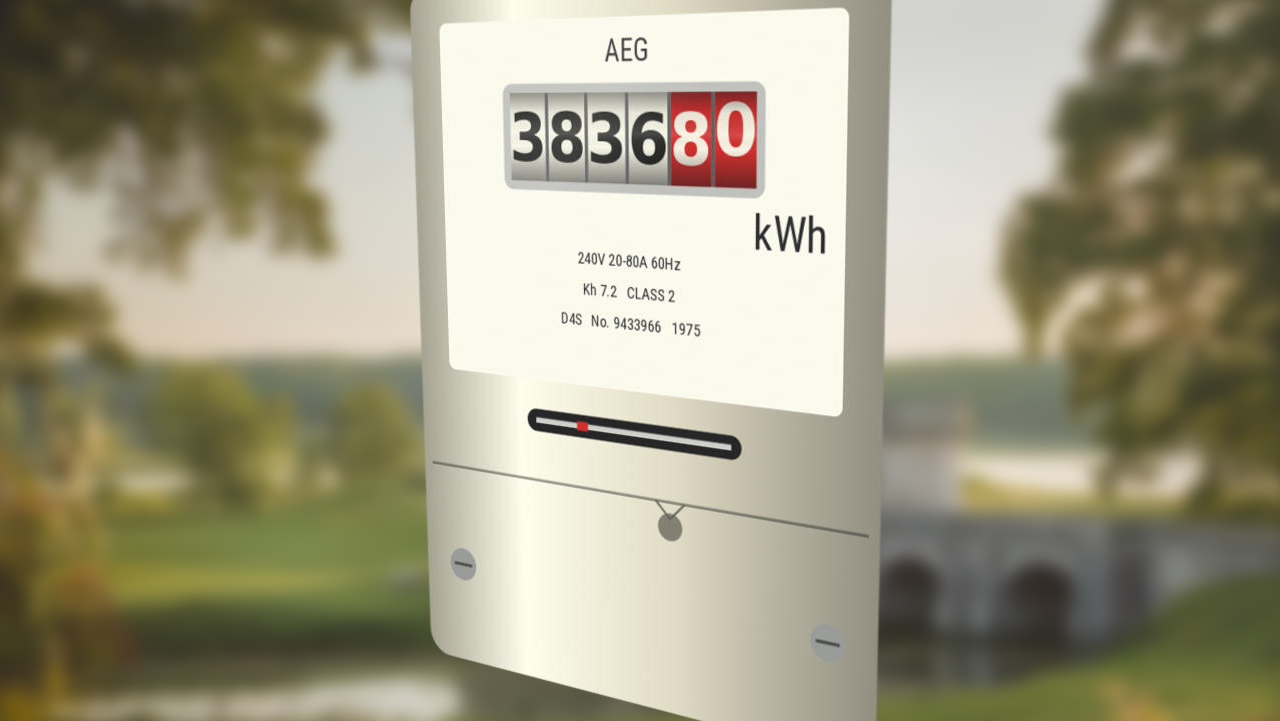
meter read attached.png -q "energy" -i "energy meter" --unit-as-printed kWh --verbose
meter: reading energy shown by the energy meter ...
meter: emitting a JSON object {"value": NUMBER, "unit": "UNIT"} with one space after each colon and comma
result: {"value": 3836.80, "unit": "kWh"}
